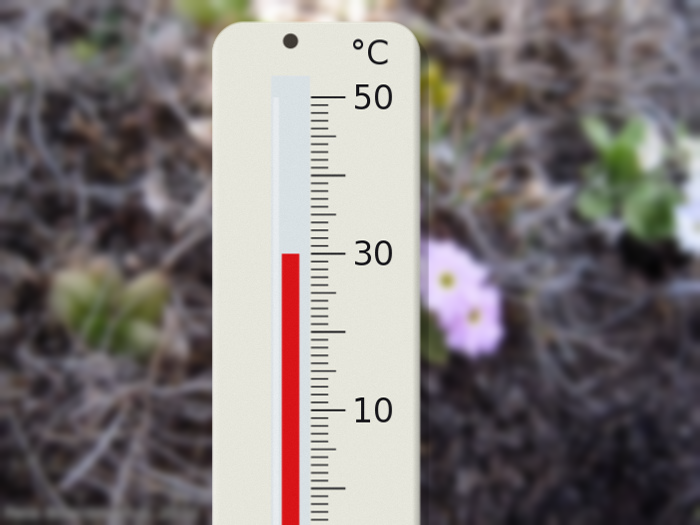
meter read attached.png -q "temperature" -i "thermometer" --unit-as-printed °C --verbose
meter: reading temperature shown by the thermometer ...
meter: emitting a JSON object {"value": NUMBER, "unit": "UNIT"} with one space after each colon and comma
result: {"value": 30, "unit": "°C"}
